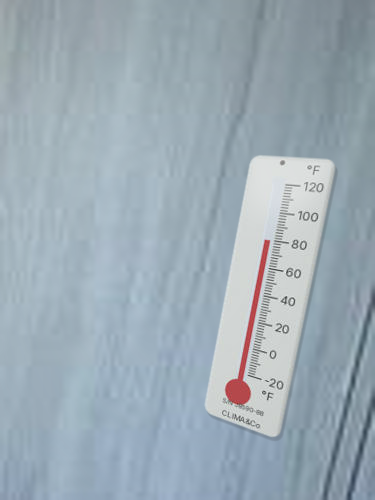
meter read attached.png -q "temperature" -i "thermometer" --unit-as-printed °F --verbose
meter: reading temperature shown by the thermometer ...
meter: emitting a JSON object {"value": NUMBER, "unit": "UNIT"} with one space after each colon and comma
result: {"value": 80, "unit": "°F"}
